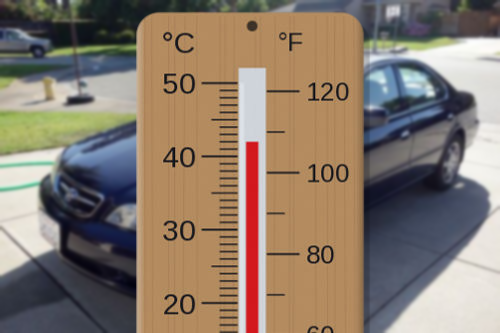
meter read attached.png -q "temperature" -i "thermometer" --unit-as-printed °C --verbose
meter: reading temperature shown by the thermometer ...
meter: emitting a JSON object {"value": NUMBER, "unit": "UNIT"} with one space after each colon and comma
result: {"value": 42, "unit": "°C"}
